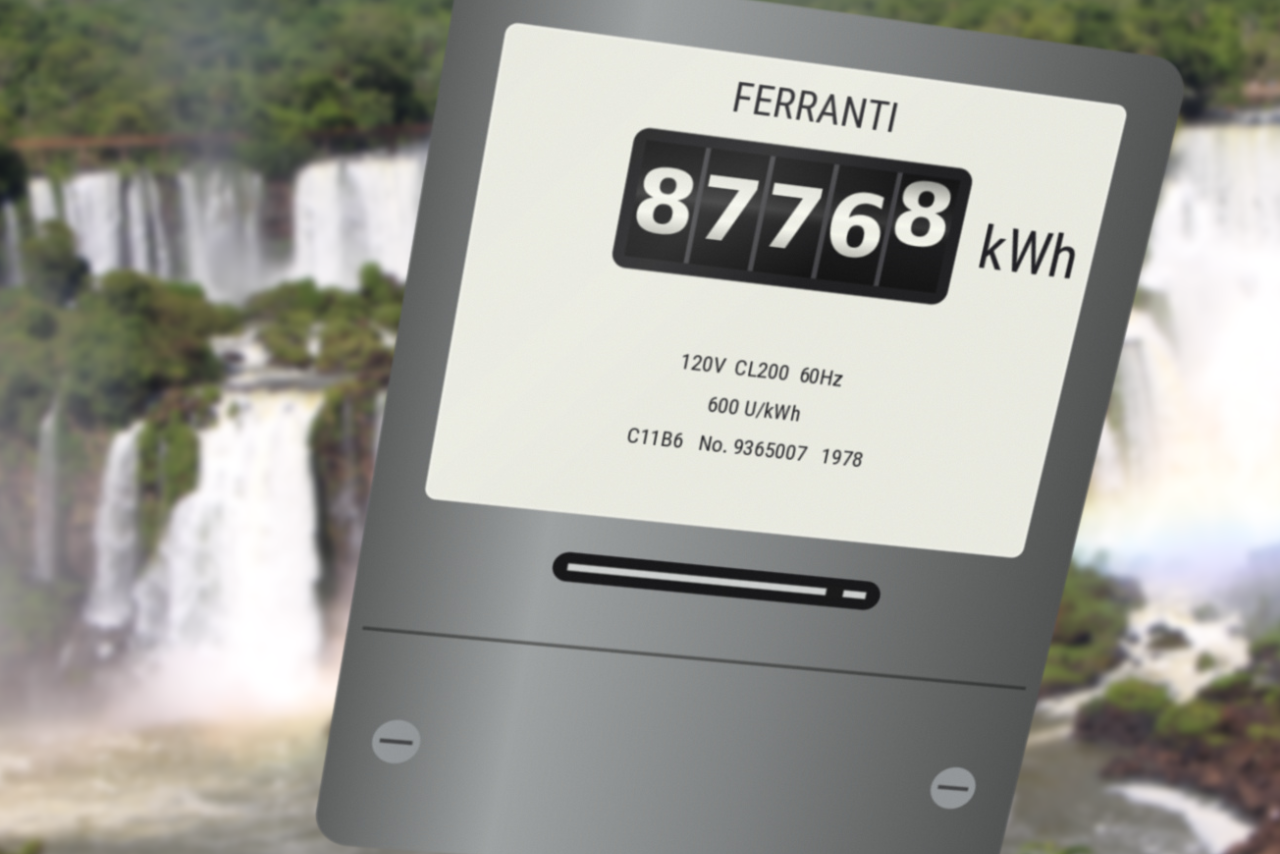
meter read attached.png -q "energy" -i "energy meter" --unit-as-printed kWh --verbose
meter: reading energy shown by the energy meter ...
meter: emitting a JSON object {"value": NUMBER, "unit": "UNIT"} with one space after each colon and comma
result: {"value": 87768, "unit": "kWh"}
